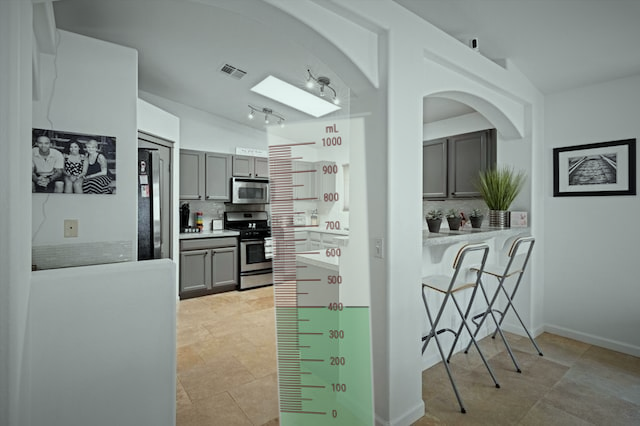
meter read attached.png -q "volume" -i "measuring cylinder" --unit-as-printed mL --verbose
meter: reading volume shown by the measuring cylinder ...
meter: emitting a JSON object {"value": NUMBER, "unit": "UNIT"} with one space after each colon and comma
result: {"value": 400, "unit": "mL"}
